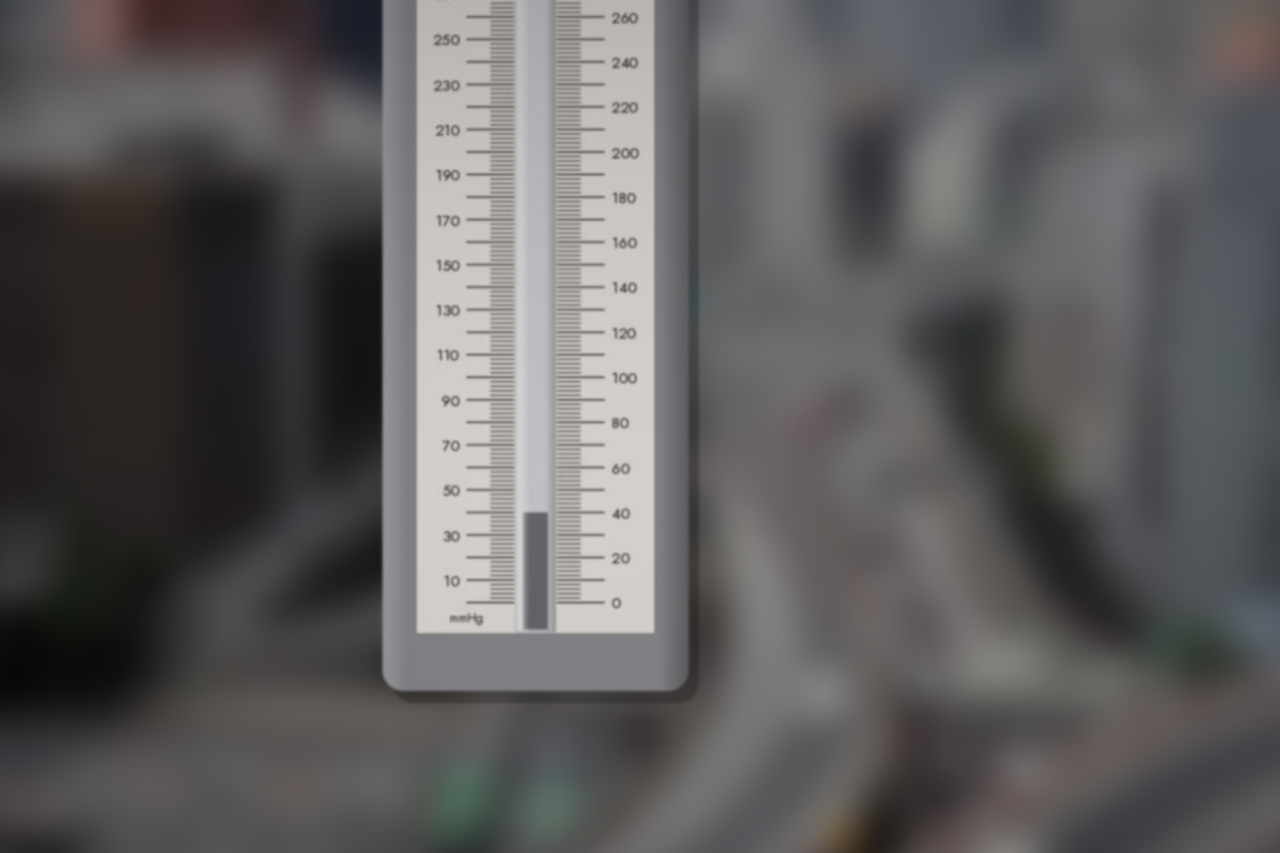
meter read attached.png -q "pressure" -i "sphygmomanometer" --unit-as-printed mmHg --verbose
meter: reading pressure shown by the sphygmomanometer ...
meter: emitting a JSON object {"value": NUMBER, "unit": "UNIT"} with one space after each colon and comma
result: {"value": 40, "unit": "mmHg"}
